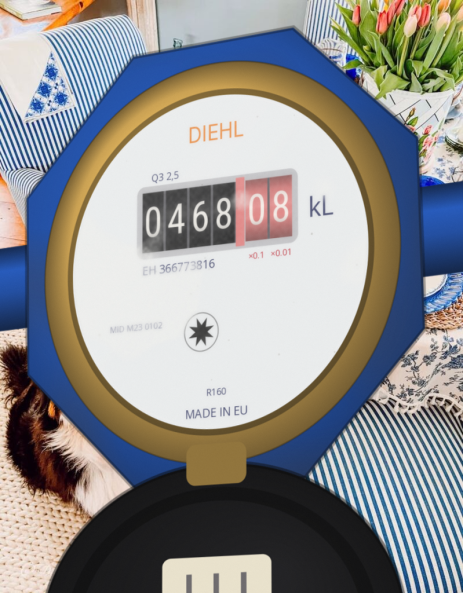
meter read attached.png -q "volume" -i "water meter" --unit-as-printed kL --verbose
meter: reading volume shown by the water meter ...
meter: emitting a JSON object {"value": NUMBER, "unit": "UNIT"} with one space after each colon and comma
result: {"value": 468.08, "unit": "kL"}
